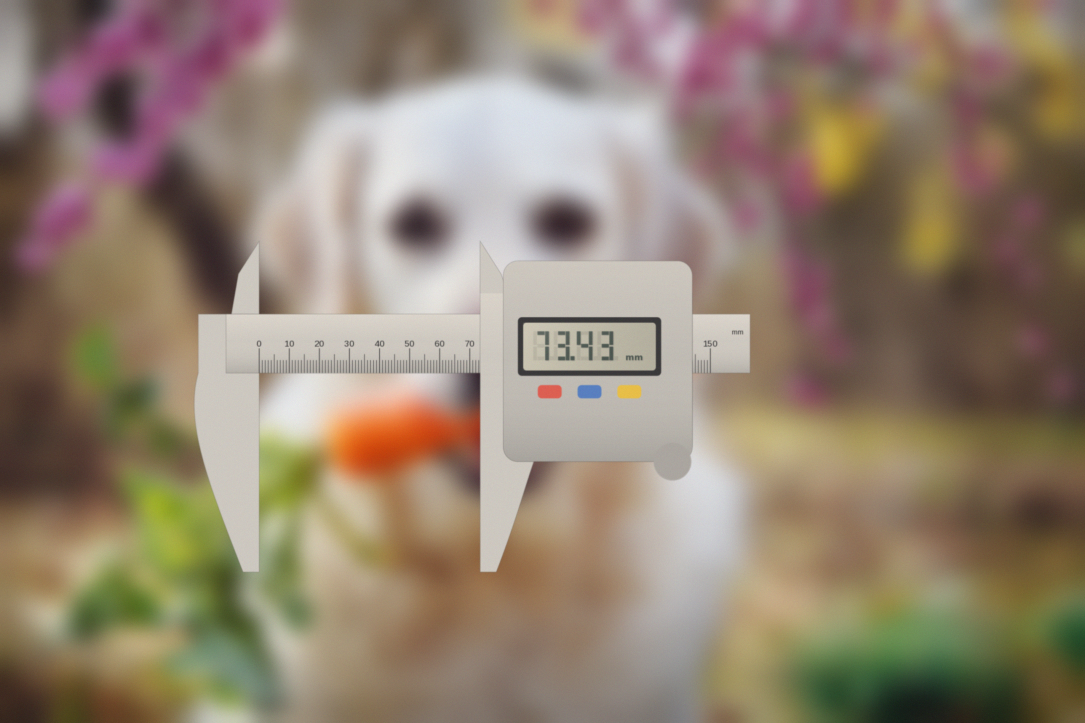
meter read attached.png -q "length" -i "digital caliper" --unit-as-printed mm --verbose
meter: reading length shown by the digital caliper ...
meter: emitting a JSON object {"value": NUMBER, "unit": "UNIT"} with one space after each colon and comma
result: {"value": 73.43, "unit": "mm"}
